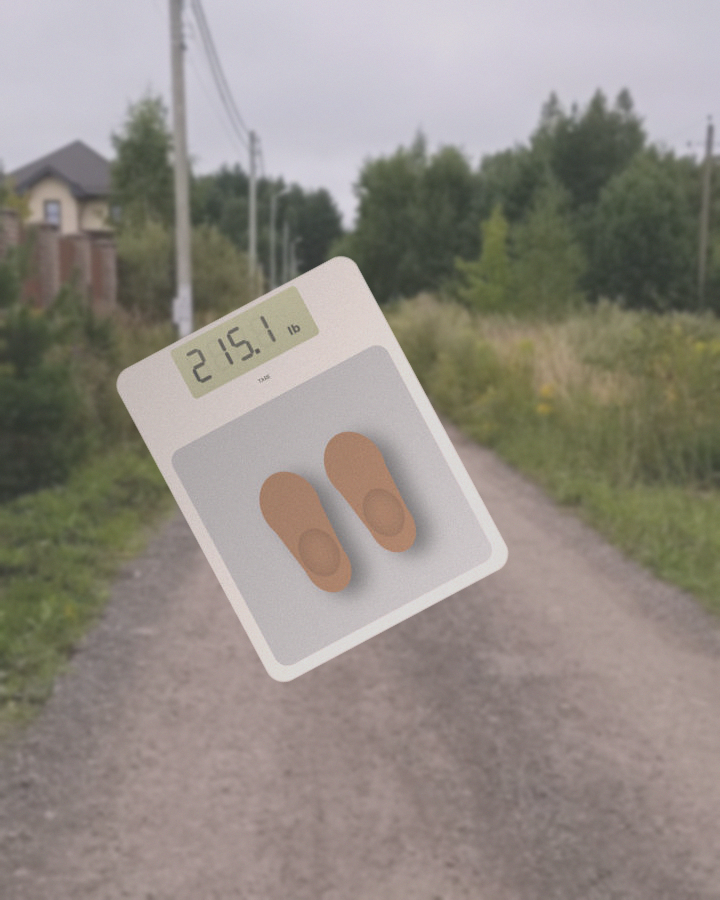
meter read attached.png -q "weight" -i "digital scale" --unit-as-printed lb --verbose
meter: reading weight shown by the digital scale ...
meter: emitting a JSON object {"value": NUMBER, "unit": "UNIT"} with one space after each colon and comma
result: {"value": 215.1, "unit": "lb"}
